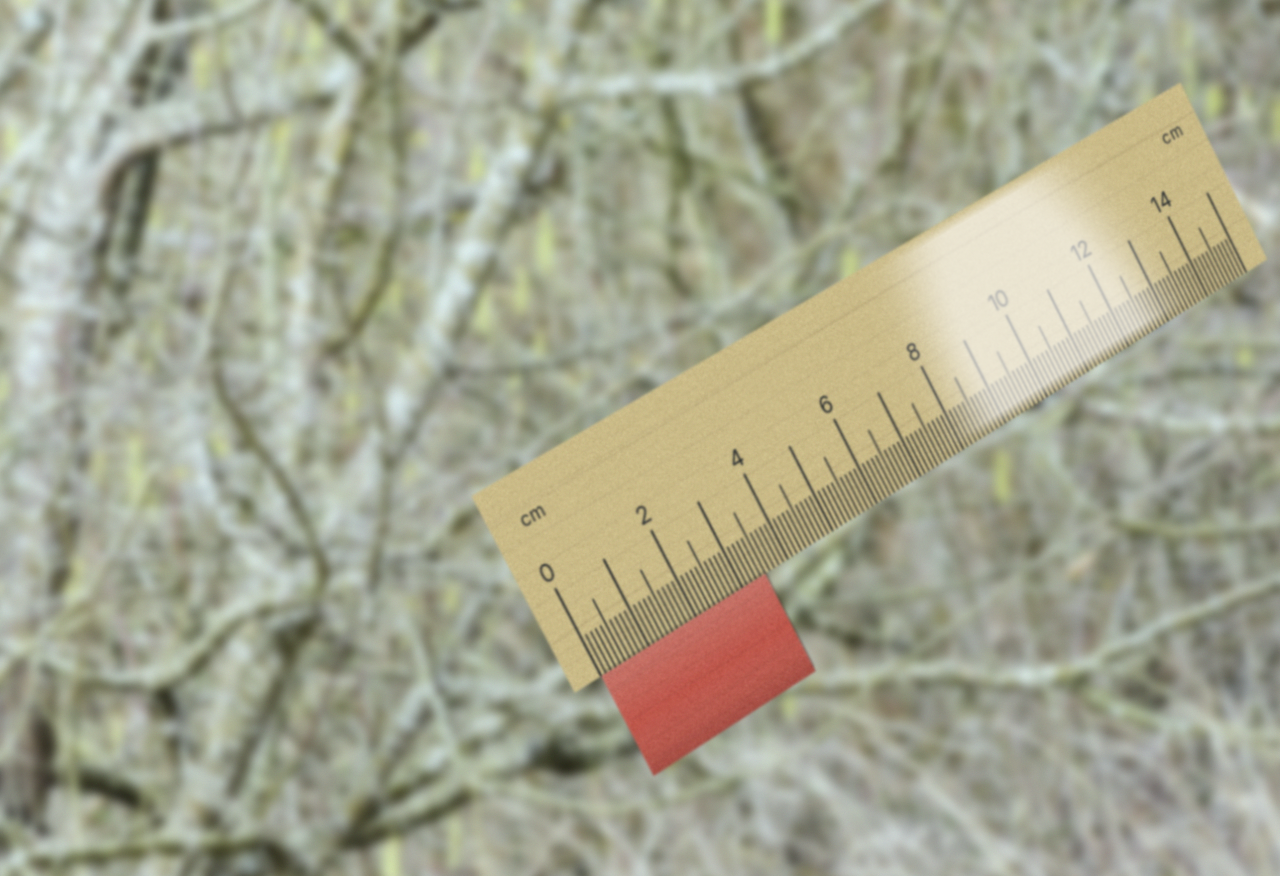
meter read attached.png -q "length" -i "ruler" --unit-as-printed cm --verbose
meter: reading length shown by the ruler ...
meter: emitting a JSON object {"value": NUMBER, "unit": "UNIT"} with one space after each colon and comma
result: {"value": 3.5, "unit": "cm"}
